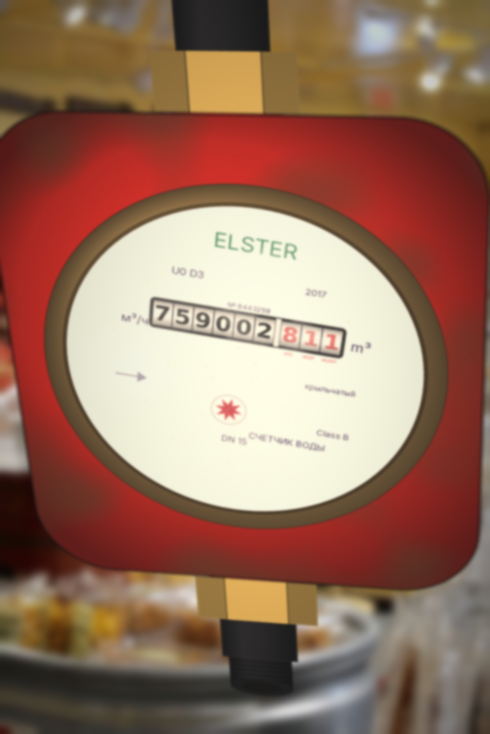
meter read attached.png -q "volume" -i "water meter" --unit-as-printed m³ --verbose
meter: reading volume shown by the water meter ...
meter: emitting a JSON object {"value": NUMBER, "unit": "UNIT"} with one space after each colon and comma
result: {"value": 759002.811, "unit": "m³"}
